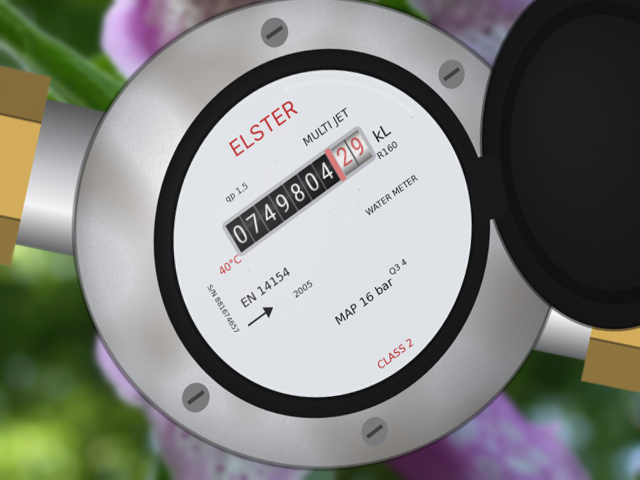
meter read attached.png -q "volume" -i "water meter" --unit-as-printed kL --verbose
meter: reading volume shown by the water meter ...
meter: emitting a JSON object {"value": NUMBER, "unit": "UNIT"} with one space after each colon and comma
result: {"value": 749804.29, "unit": "kL"}
